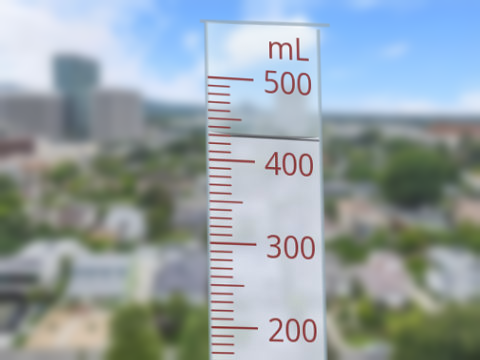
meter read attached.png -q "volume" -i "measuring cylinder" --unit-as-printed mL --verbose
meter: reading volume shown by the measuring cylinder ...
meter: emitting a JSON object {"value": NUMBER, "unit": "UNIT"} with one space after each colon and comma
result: {"value": 430, "unit": "mL"}
